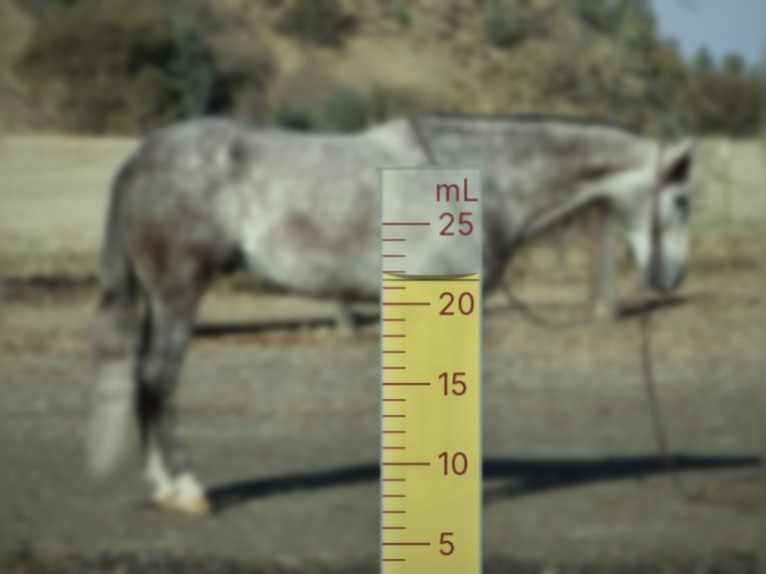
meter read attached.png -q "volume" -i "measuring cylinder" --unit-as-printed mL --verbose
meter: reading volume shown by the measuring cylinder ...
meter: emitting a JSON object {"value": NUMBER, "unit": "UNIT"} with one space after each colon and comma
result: {"value": 21.5, "unit": "mL"}
